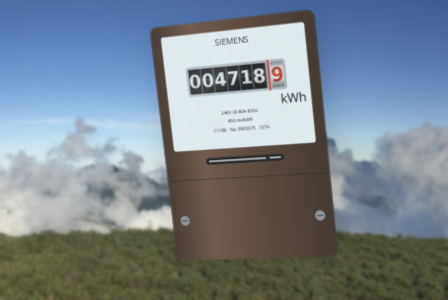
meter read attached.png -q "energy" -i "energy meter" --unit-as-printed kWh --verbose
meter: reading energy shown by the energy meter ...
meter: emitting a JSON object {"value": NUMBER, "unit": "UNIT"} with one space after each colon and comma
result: {"value": 4718.9, "unit": "kWh"}
